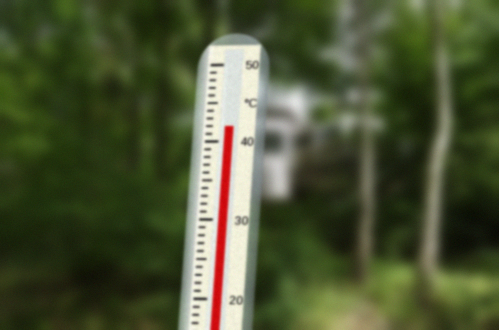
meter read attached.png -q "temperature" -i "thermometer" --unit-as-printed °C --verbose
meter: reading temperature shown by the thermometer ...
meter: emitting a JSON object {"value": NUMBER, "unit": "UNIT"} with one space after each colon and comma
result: {"value": 42, "unit": "°C"}
